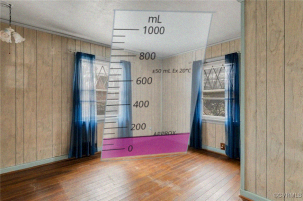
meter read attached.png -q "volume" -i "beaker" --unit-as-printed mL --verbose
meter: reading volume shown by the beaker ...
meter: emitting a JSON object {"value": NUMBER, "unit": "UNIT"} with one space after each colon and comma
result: {"value": 100, "unit": "mL"}
